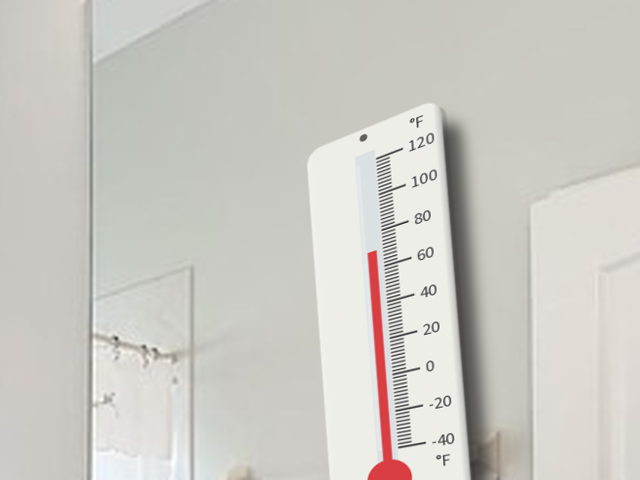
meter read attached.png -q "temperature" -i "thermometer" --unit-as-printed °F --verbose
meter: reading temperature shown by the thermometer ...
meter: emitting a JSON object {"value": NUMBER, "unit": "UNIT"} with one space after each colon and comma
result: {"value": 70, "unit": "°F"}
